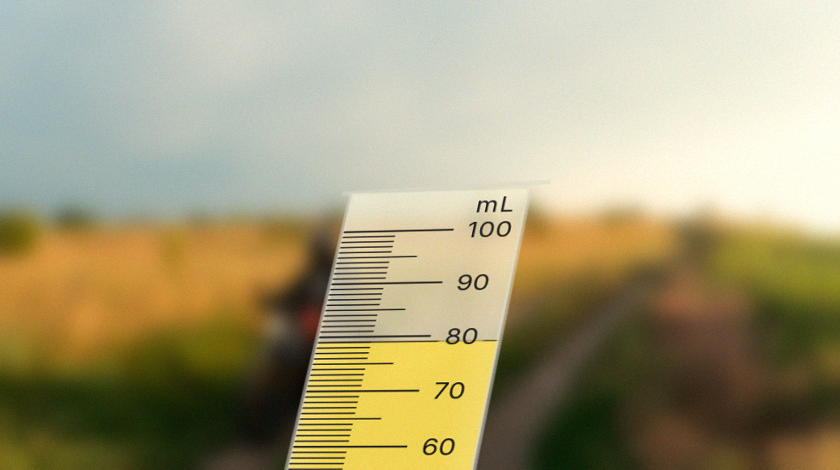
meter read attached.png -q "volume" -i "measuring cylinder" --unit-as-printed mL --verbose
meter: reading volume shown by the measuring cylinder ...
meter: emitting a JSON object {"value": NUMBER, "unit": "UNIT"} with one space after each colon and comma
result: {"value": 79, "unit": "mL"}
